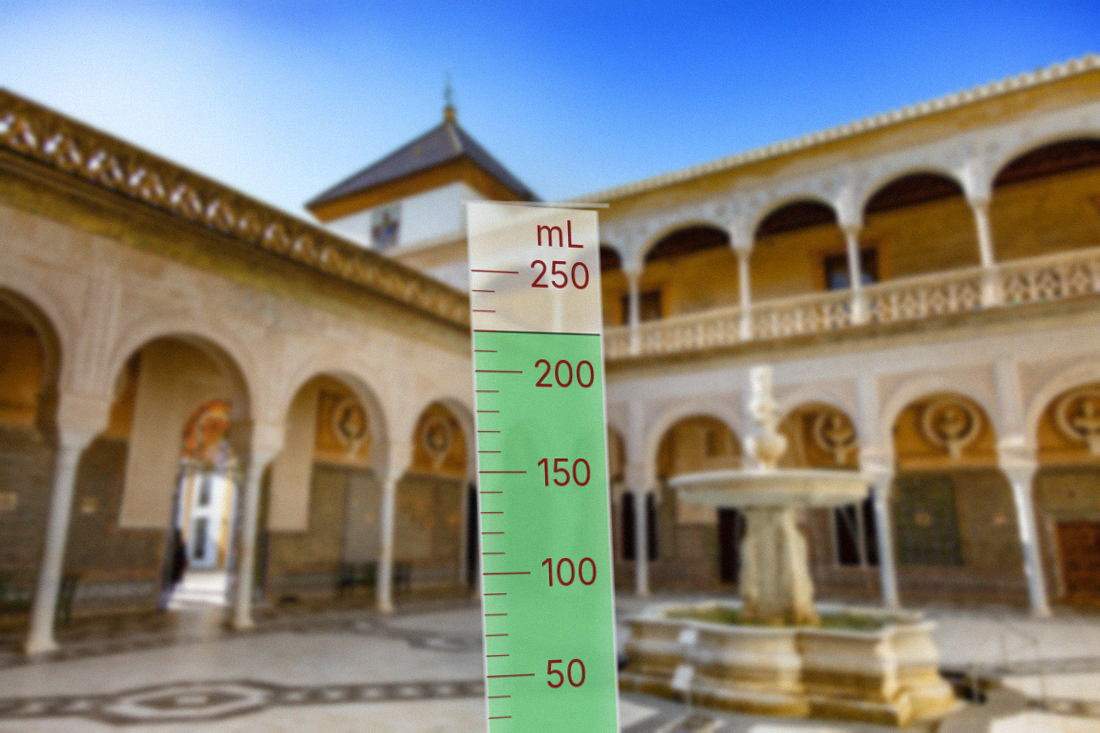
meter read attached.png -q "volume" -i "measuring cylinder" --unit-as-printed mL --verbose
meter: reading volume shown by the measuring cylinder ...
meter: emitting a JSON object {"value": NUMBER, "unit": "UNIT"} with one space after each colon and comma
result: {"value": 220, "unit": "mL"}
